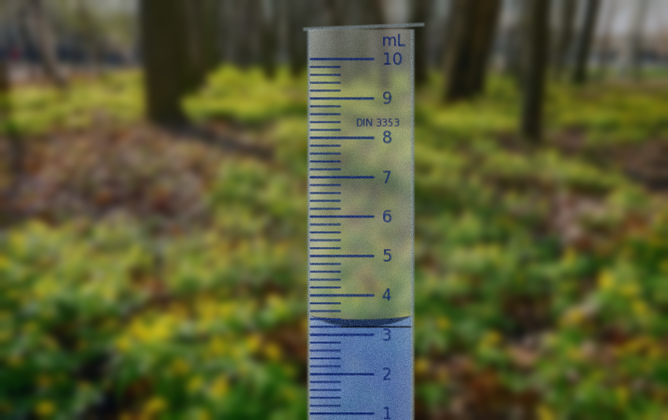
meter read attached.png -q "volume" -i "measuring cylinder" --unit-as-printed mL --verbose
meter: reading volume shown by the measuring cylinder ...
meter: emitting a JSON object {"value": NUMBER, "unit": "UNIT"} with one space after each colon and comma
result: {"value": 3.2, "unit": "mL"}
